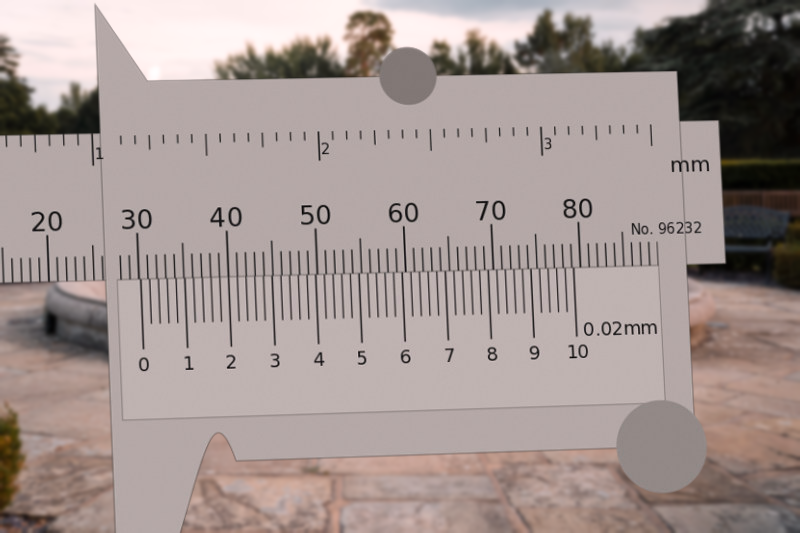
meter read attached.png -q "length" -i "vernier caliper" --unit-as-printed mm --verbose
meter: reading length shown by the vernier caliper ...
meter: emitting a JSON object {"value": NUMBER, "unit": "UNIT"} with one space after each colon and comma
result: {"value": 30.2, "unit": "mm"}
